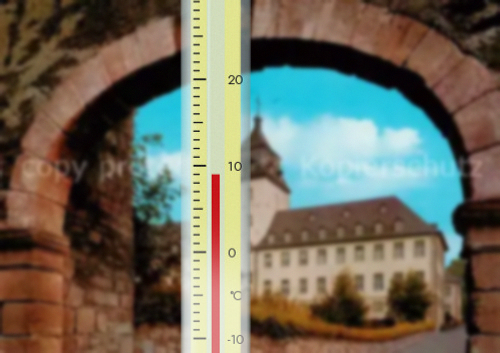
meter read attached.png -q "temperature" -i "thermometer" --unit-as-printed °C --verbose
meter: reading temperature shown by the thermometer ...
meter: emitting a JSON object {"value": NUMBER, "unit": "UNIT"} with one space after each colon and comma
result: {"value": 9, "unit": "°C"}
